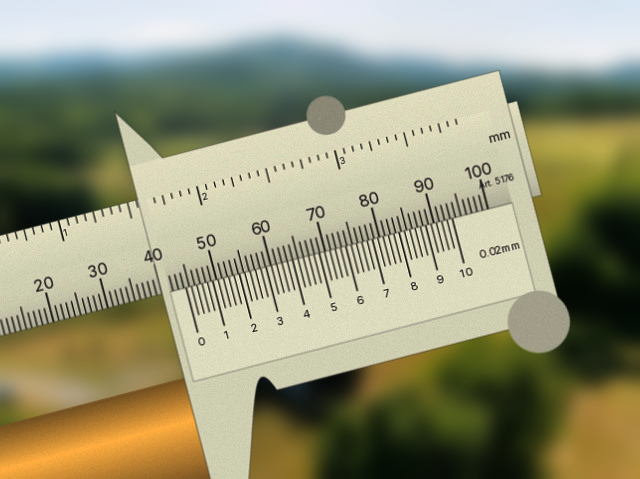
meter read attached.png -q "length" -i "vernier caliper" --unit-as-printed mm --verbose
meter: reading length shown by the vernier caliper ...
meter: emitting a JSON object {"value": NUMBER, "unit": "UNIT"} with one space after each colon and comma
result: {"value": 44.4, "unit": "mm"}
